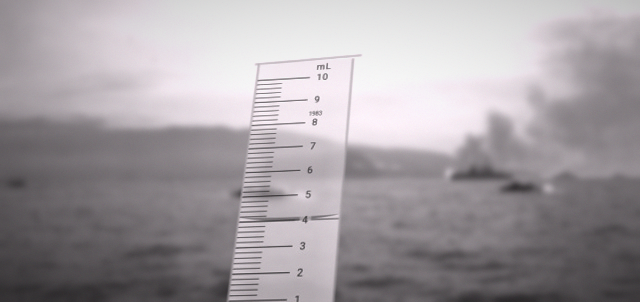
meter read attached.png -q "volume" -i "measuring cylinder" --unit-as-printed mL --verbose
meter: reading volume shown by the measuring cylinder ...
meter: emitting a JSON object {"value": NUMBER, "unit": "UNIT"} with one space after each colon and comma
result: {"value": 4, "unit": "mL"}
